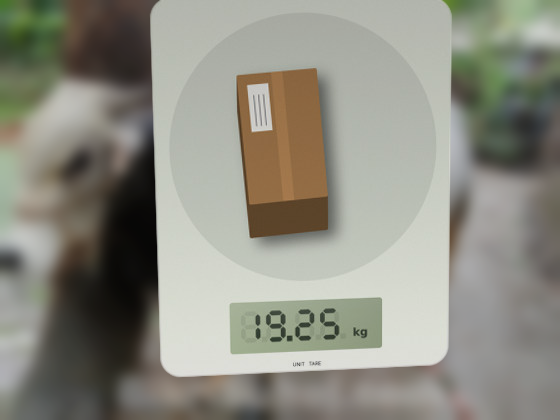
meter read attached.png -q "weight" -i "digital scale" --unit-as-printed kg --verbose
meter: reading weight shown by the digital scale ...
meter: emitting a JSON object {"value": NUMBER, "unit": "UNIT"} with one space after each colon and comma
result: {"value": 19.25, "unit": "kg"}
